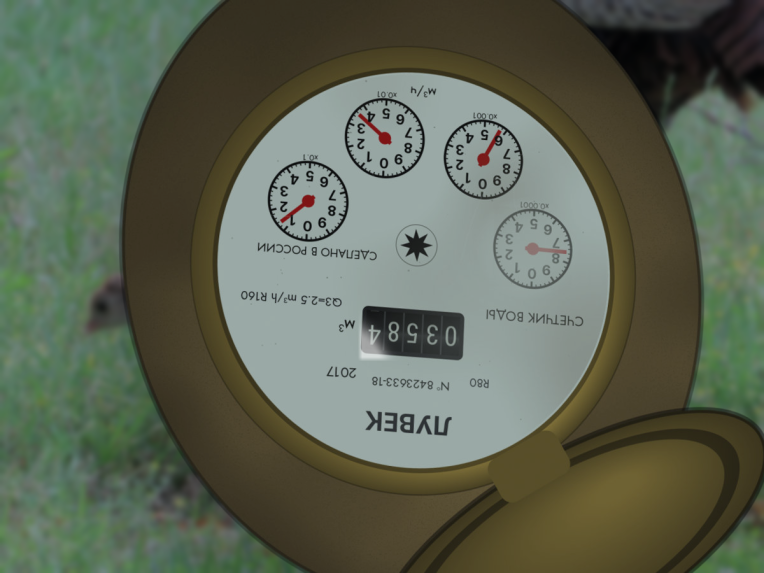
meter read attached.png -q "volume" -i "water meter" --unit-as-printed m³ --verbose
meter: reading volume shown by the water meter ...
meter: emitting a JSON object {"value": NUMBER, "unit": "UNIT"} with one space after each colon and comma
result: {"value": 3584.1357, "unit": "m³"}
